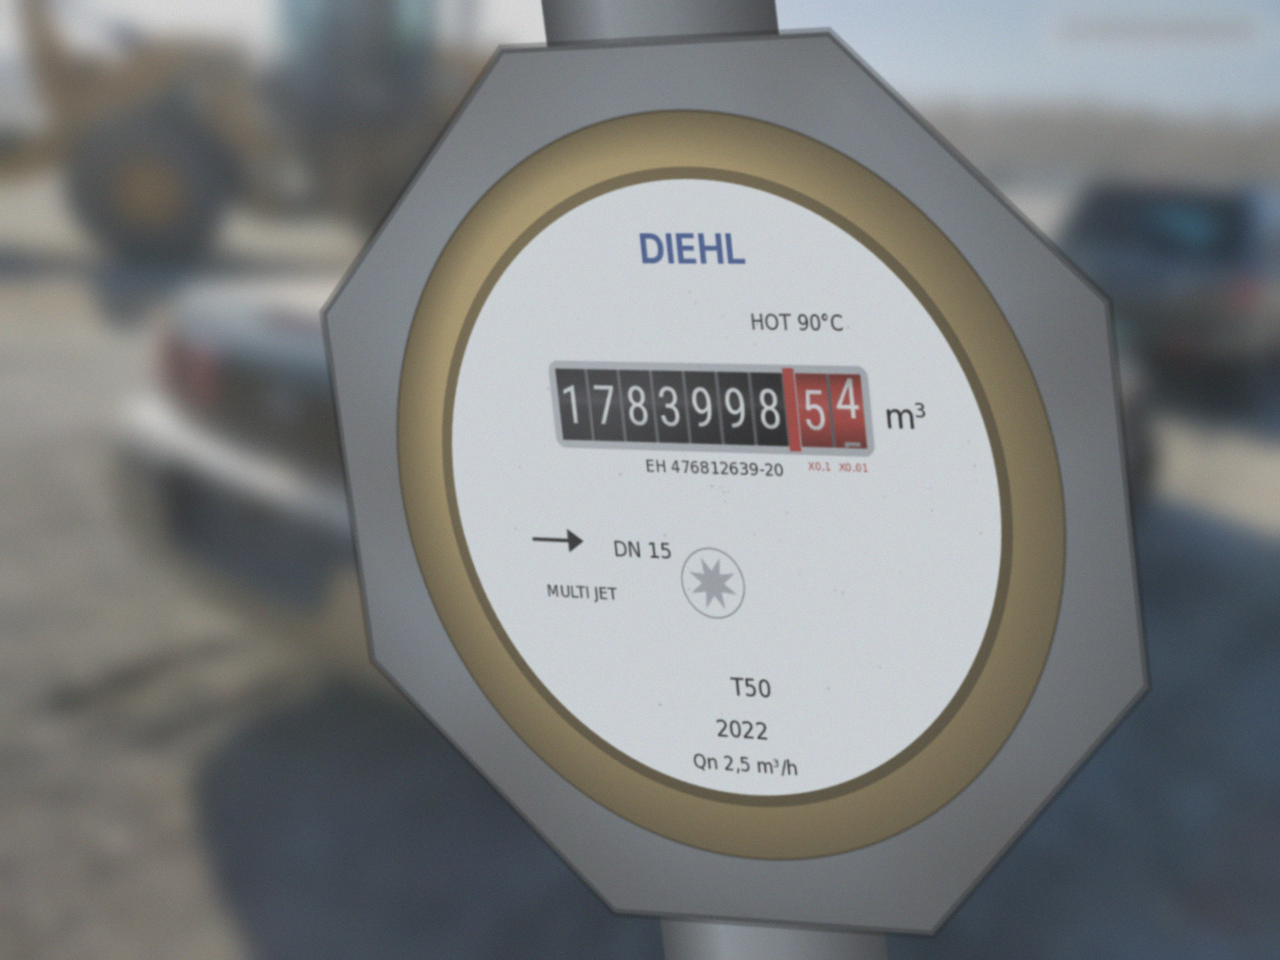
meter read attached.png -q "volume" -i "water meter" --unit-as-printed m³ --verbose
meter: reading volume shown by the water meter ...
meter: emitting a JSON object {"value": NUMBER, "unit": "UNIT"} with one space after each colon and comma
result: {"value": 1783998.54, "unit": "m³"}
